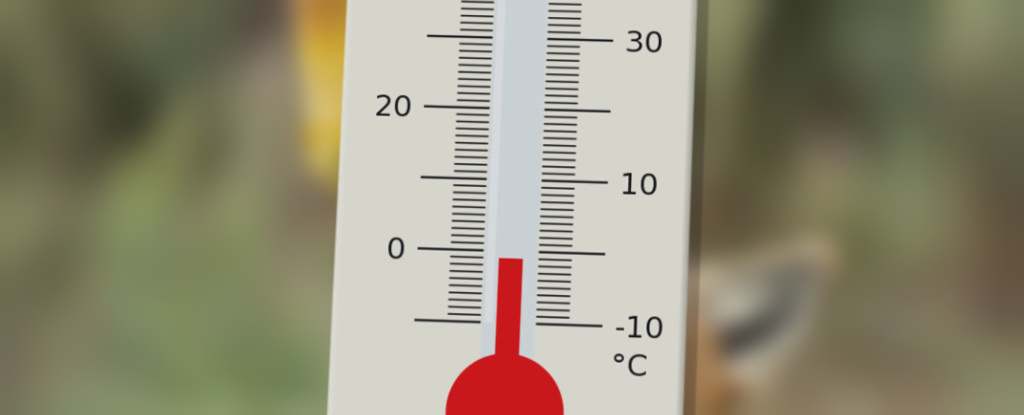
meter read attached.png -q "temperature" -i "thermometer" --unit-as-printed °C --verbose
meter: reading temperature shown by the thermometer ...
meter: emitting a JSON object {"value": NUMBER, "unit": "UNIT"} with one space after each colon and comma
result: {"value": -1, "unit": "°C"}
